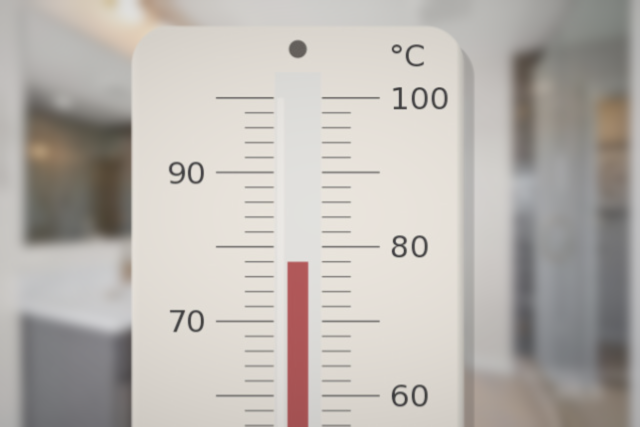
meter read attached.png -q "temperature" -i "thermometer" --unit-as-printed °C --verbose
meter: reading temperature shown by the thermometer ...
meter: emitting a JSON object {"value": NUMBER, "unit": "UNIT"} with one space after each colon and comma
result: {"value": 78, "unit": "°C"}
